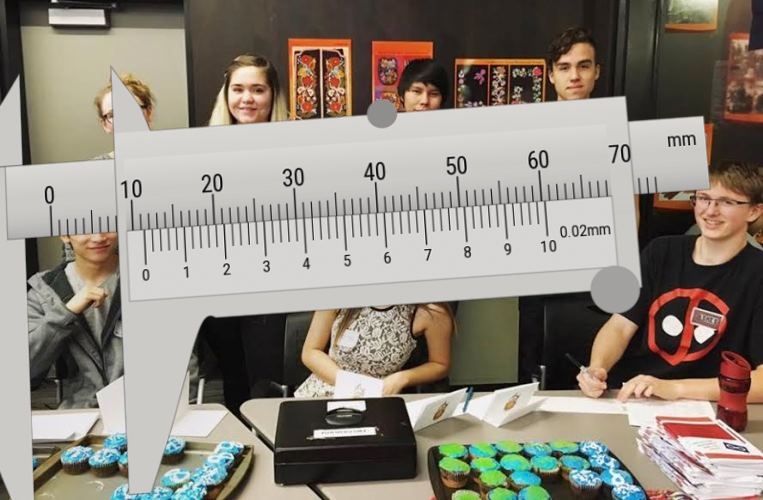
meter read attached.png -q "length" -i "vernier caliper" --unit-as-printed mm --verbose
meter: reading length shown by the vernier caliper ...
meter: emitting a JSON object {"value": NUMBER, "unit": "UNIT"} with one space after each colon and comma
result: {"value": 11.4, "unit": "mm"}
